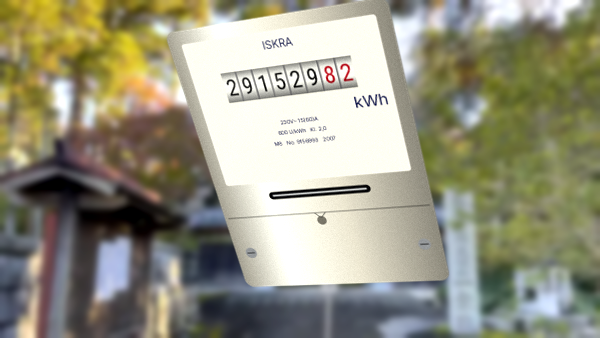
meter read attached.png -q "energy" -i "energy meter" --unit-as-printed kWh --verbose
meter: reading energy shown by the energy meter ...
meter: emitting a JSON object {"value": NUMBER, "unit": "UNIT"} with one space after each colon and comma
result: {"value": 291529.82, "unit": "kWh"}
